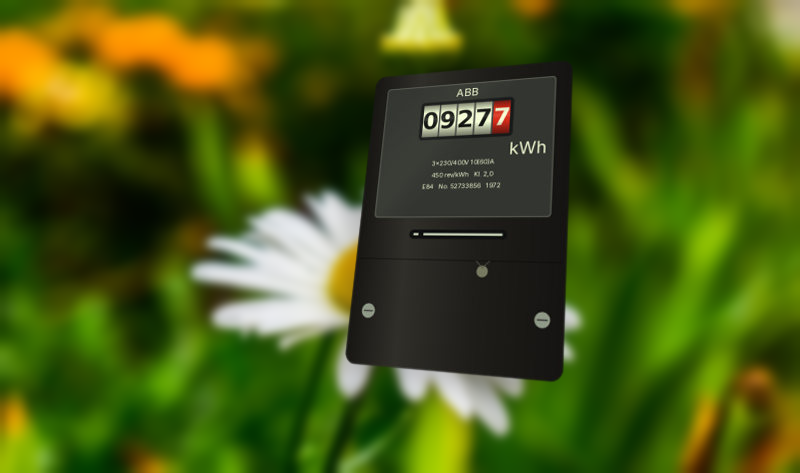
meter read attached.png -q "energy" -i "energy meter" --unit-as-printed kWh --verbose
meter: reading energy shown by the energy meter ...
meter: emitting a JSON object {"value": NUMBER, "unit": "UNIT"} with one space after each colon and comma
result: {"value": 927.7, "unit": "kWh"}
